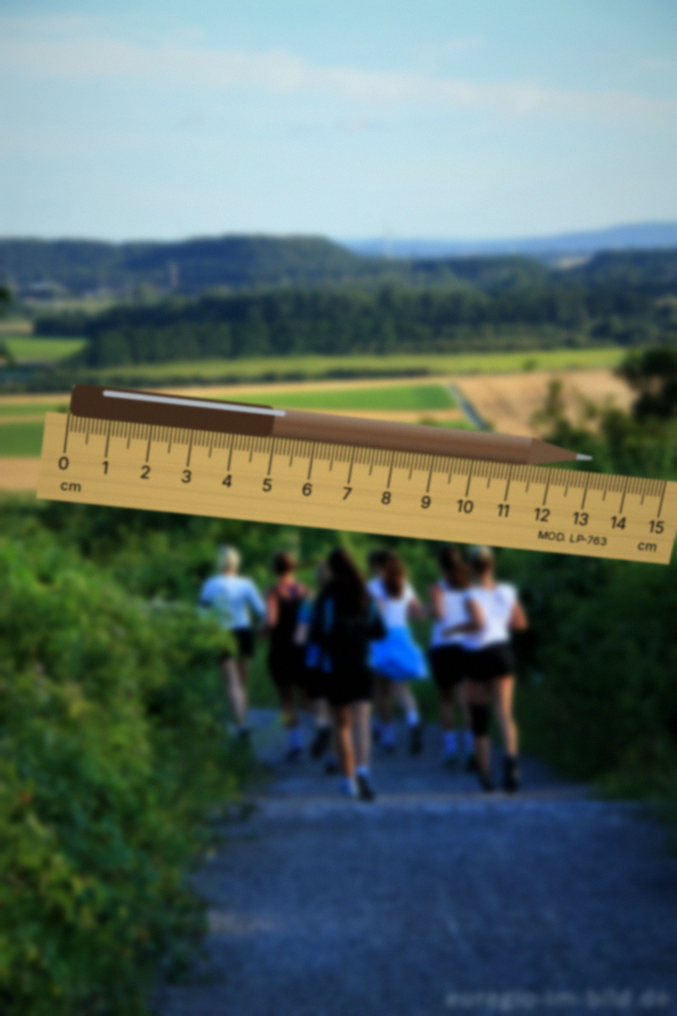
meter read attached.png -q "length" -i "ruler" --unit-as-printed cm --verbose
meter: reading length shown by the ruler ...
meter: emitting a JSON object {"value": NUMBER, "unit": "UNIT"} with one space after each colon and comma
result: {"value": 13, "unit": "cm"}
